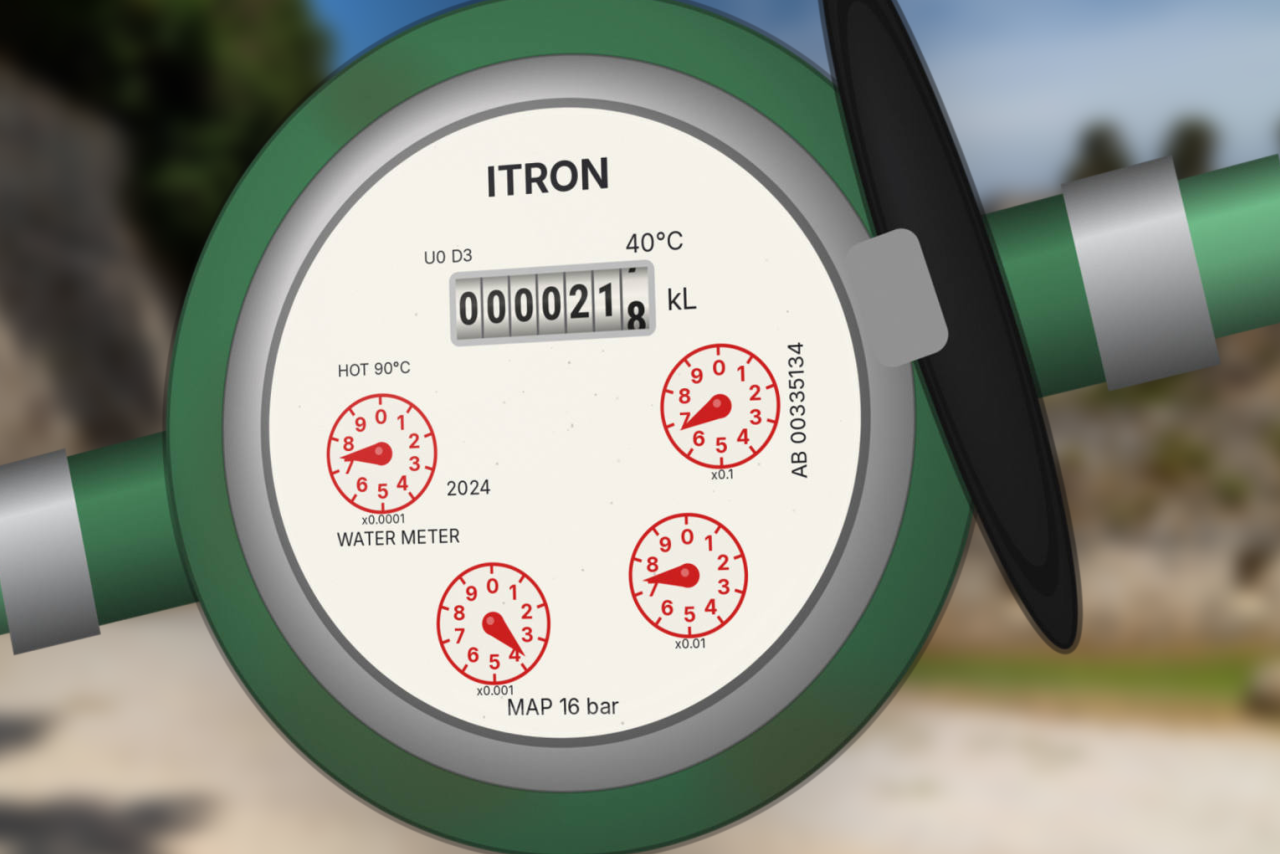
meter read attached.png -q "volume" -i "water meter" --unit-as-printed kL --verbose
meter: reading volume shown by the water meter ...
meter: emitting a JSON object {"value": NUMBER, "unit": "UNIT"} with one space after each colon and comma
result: {"value": 217.6737, "unit": "kL"}
